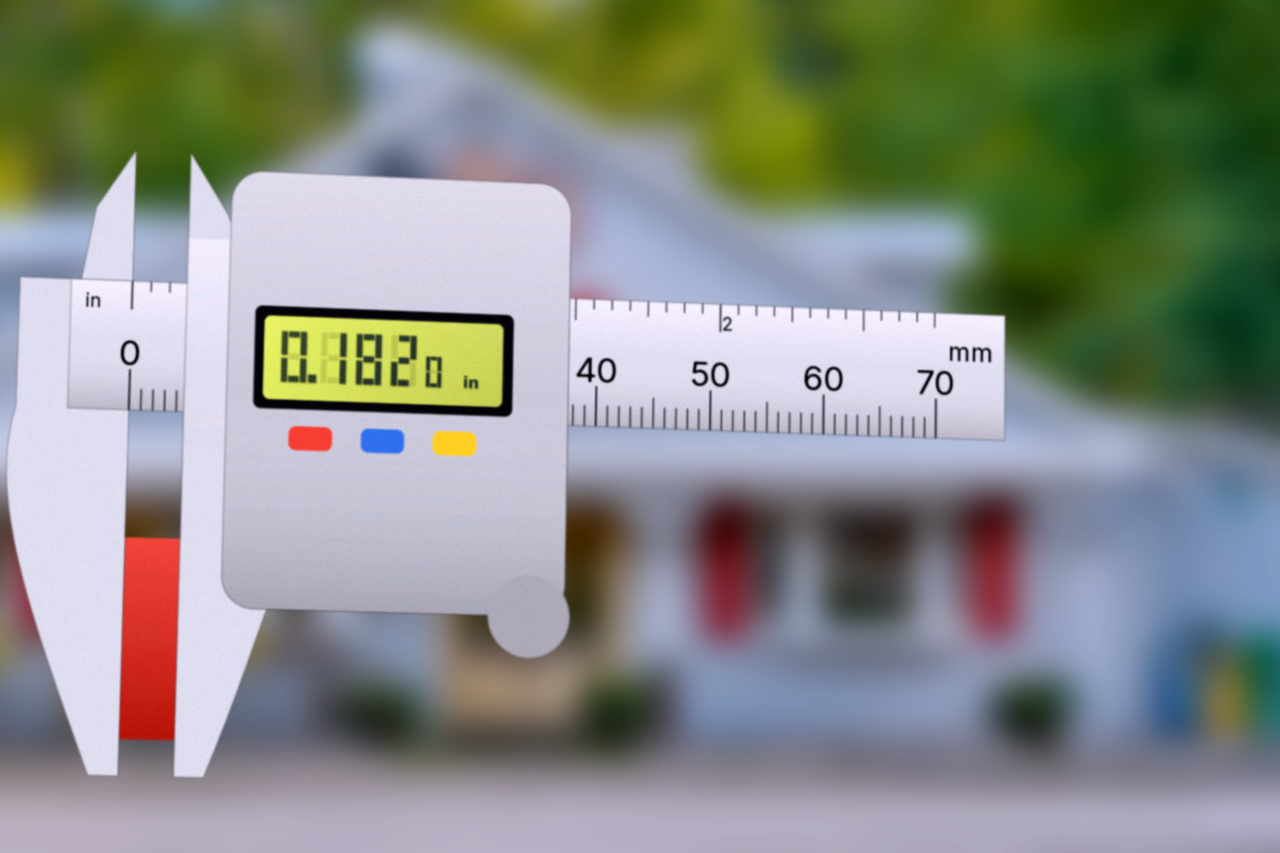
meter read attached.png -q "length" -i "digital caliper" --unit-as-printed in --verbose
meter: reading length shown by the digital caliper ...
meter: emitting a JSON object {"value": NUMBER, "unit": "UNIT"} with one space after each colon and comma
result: {"value": 0.1820, "unit": "in"}
